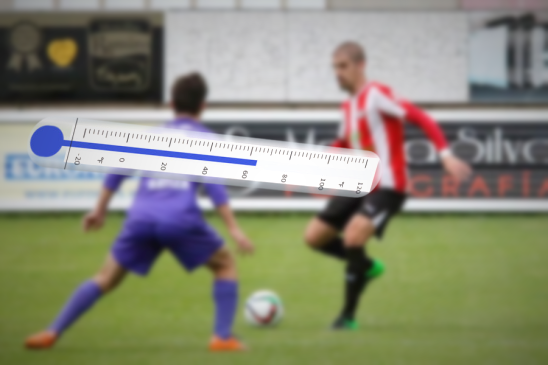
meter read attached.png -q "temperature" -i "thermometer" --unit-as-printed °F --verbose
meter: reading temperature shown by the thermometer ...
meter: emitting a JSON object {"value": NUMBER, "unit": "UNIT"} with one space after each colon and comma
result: {"value": 64, "unit": "°F"}
